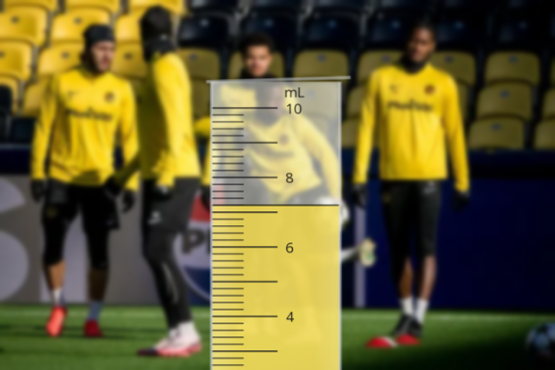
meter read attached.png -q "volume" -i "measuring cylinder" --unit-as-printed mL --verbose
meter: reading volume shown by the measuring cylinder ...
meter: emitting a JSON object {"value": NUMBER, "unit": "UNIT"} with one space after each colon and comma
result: {"value": 7.2, "unit": "mL"}
